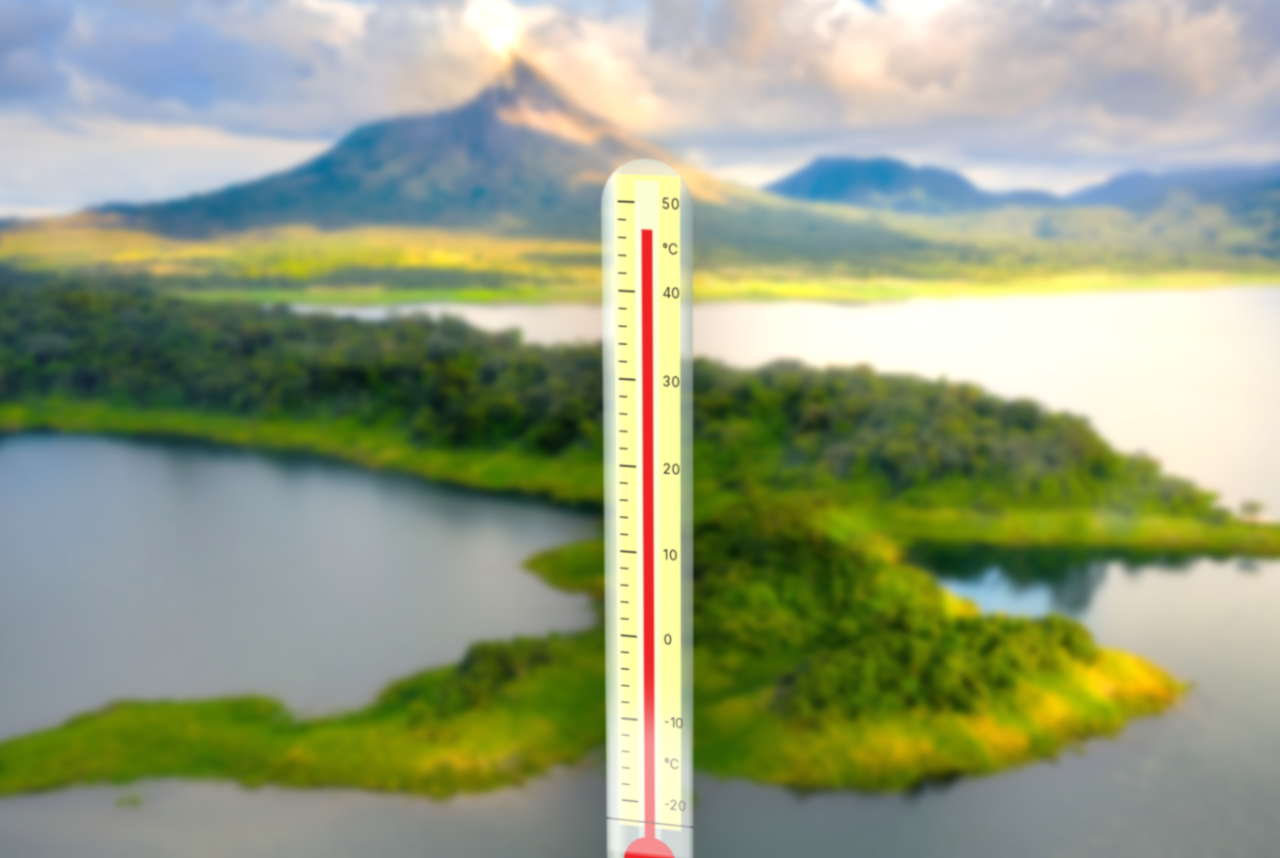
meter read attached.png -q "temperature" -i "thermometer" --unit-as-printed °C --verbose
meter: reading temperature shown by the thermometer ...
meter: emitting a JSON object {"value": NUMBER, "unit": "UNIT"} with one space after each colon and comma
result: {"value": 47, "unit": "°C"}
